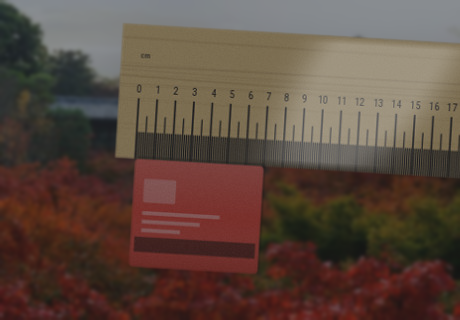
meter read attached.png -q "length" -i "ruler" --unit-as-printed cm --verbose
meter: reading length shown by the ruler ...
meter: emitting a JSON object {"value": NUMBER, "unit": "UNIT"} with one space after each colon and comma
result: {"value": 7, "unit": "cm"}
